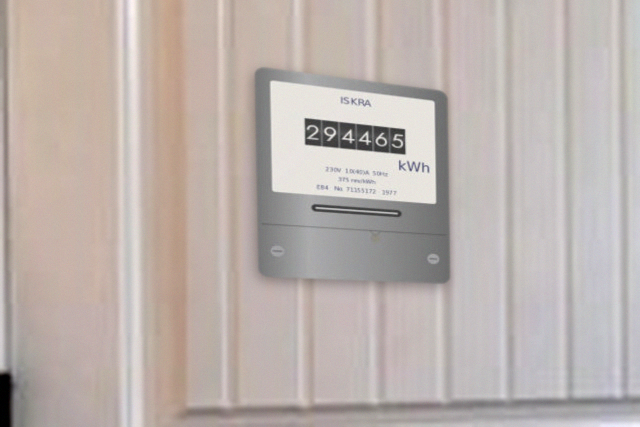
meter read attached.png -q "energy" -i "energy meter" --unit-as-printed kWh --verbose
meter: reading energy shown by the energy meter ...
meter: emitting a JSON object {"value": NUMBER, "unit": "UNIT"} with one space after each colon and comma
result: {"value": 294465, "unit": "kWh"}
